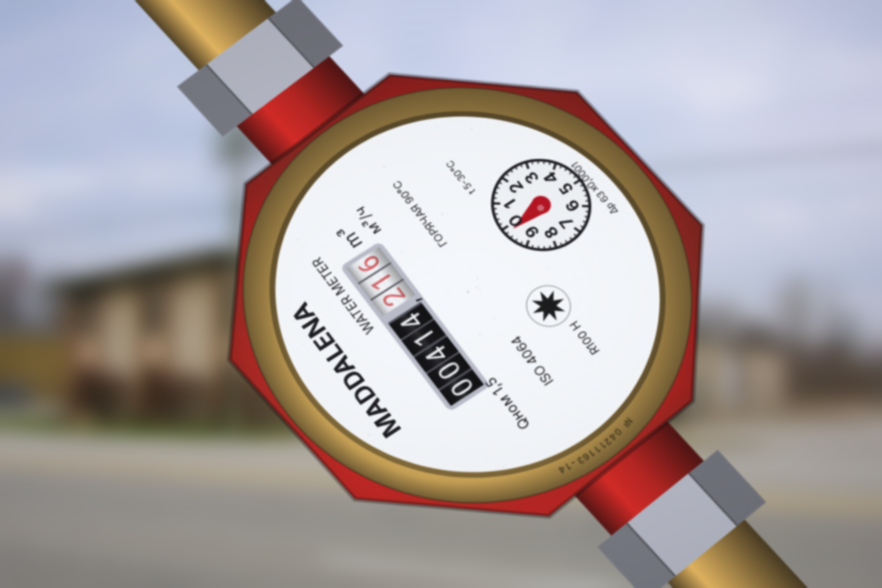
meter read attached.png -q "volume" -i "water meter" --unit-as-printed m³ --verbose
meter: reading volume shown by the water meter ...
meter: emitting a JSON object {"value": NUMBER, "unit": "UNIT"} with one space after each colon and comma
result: {"value": 414.2159, "unit": "m³"}
